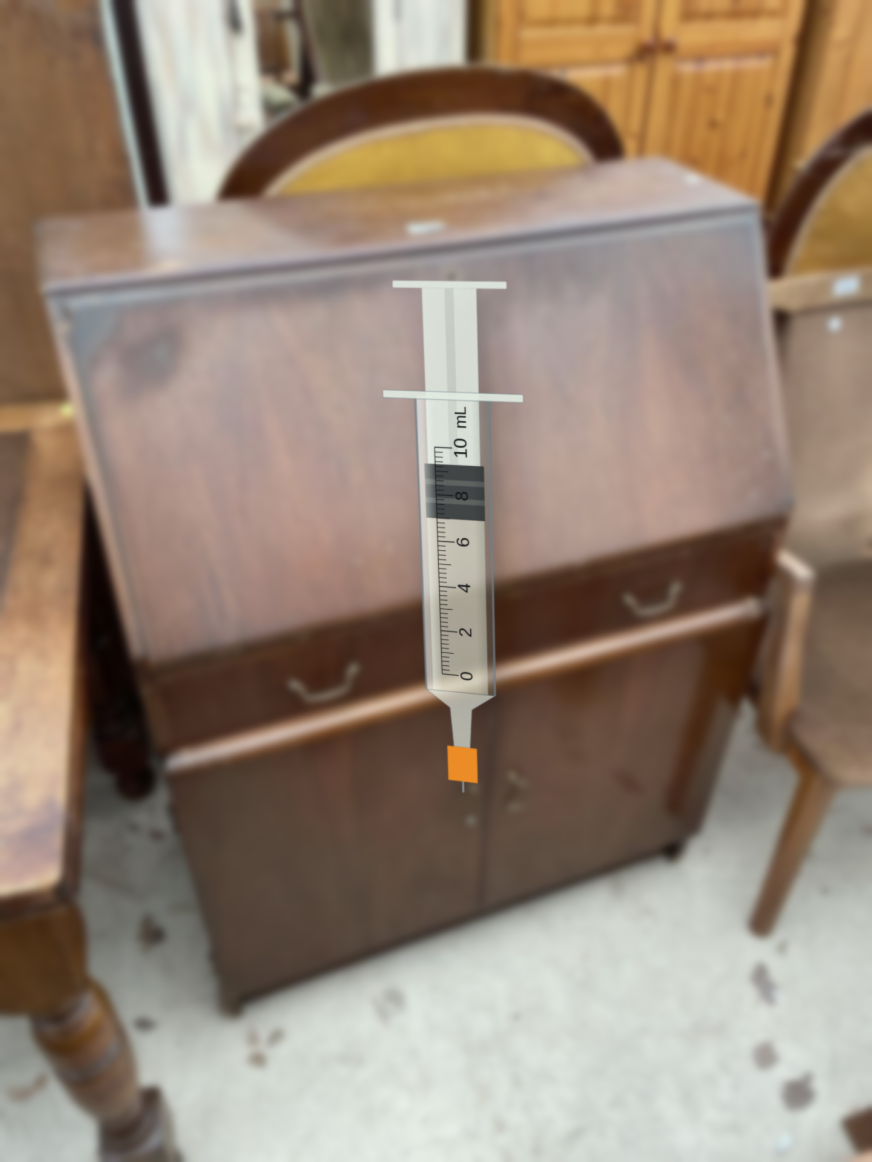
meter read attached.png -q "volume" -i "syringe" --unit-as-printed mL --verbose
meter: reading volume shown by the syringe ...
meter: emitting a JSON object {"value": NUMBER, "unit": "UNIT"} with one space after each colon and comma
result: {"value": 7, "unit": "mL"}
